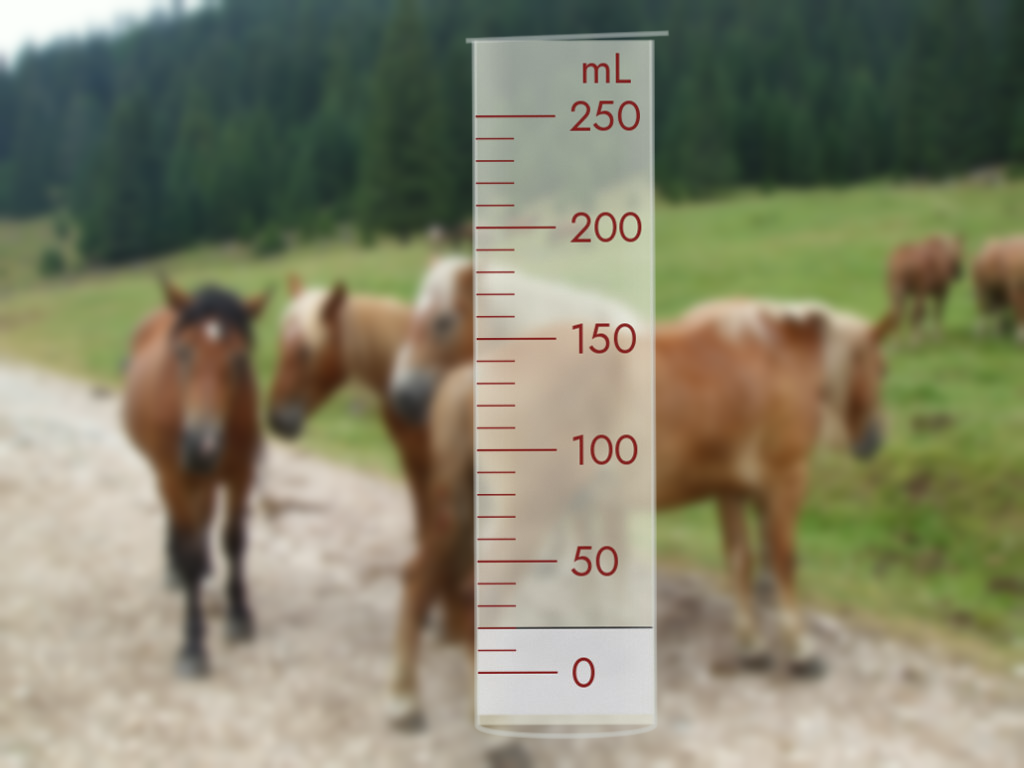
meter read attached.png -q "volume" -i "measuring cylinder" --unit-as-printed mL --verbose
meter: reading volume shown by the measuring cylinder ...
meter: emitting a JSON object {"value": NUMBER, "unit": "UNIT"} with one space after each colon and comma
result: {"value": 20, "unit": "mL"}
